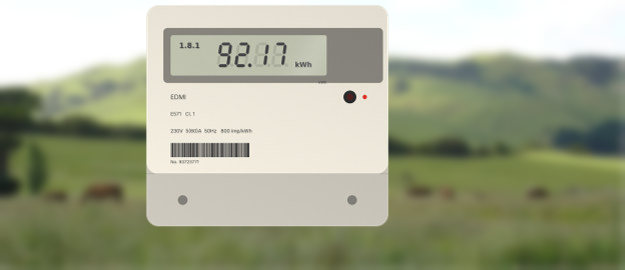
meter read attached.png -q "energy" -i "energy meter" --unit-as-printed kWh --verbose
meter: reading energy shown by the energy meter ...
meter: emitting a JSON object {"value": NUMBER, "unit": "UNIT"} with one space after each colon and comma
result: {"value": 92.17, "unit": "kWh"}
